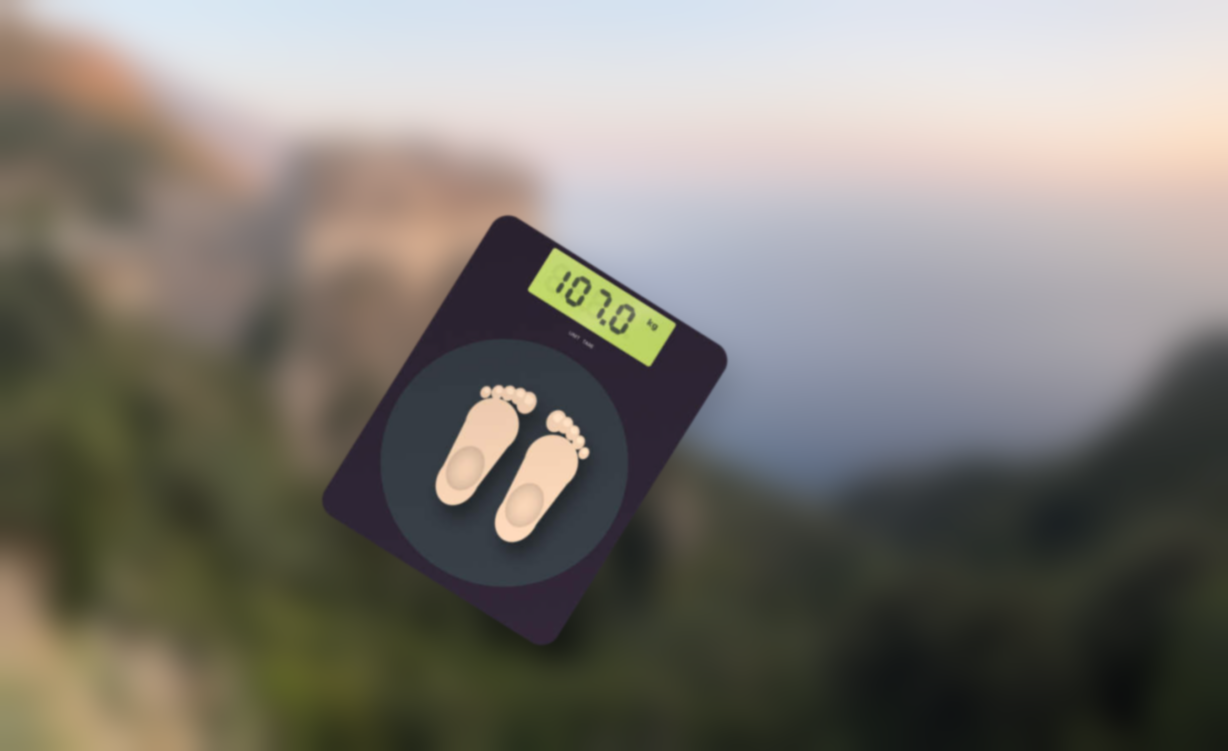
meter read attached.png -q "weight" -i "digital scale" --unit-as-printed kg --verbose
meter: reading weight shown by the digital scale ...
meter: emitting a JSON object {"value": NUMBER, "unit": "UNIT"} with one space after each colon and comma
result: {"value": 107.0, "unit": "kg"}
